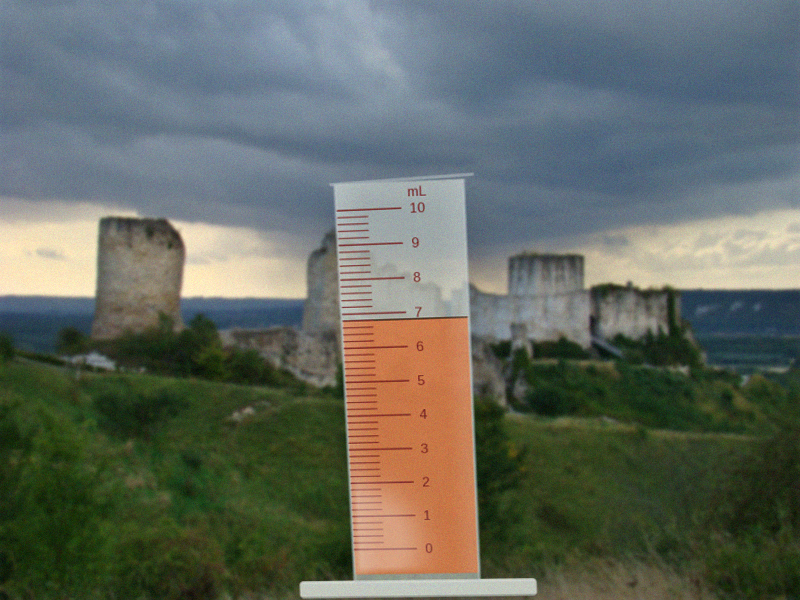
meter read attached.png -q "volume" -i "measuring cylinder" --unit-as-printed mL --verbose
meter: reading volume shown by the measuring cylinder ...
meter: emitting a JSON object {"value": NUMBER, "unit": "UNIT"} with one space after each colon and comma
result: {"value": 6.8, "unit": "mL"}
